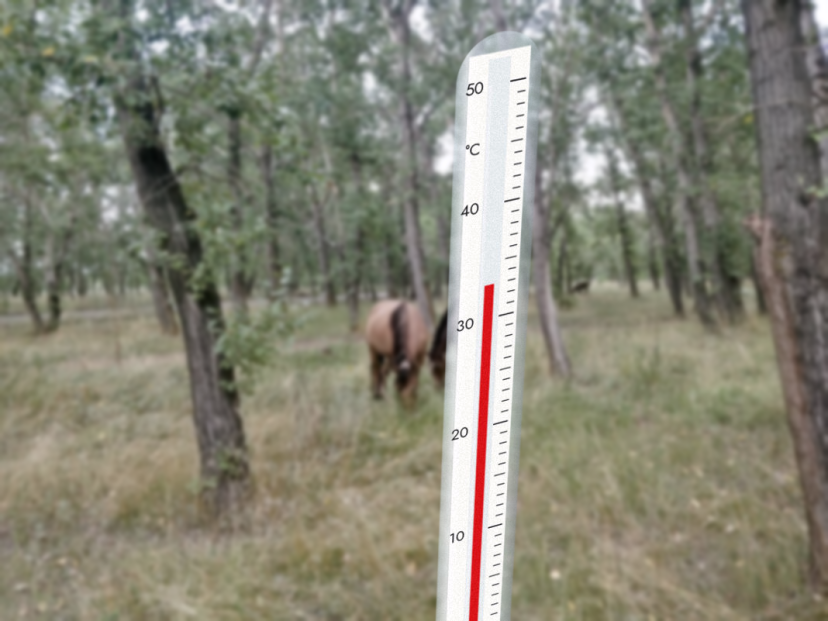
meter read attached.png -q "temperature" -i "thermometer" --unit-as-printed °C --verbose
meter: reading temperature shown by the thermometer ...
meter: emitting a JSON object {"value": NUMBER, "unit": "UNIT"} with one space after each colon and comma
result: {"value": 33, "unit": "°C"}
